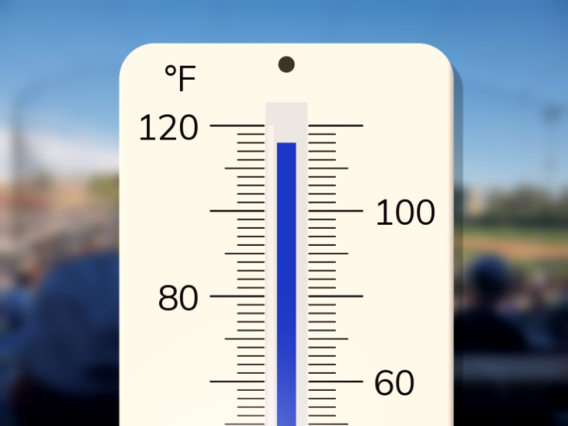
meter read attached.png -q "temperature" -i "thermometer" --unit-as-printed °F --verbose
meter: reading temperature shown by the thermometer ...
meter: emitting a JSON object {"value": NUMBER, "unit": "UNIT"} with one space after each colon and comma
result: {"value": 116, "unit": "°F"}
